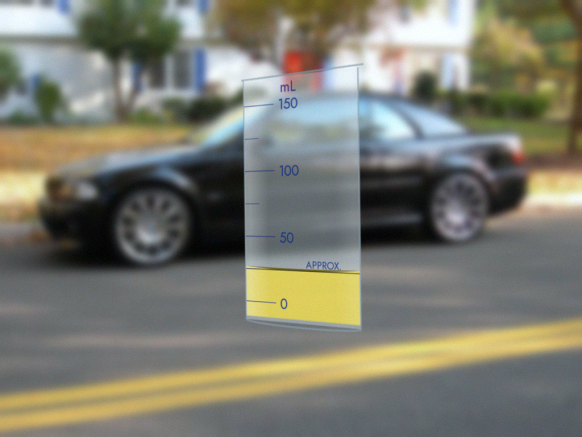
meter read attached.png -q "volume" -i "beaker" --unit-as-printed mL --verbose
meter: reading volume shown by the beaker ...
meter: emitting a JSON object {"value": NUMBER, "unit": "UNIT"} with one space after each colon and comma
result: {"value": 25, "unit": "mL"}
